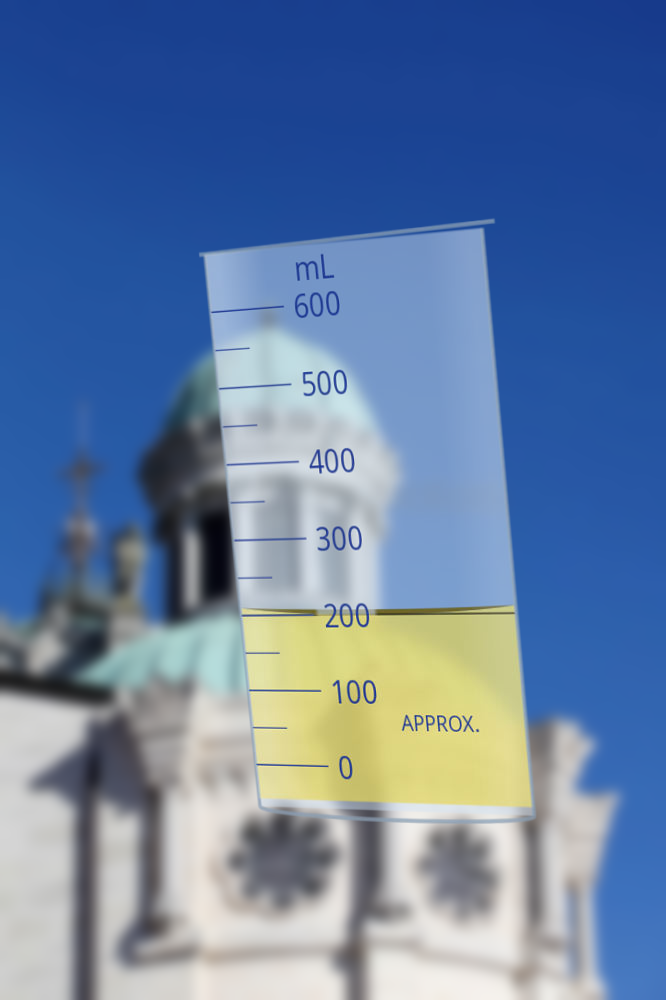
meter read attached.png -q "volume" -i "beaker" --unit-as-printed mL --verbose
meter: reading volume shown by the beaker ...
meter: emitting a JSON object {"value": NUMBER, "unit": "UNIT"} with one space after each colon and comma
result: {"value": 200, "unit": "mL"}
